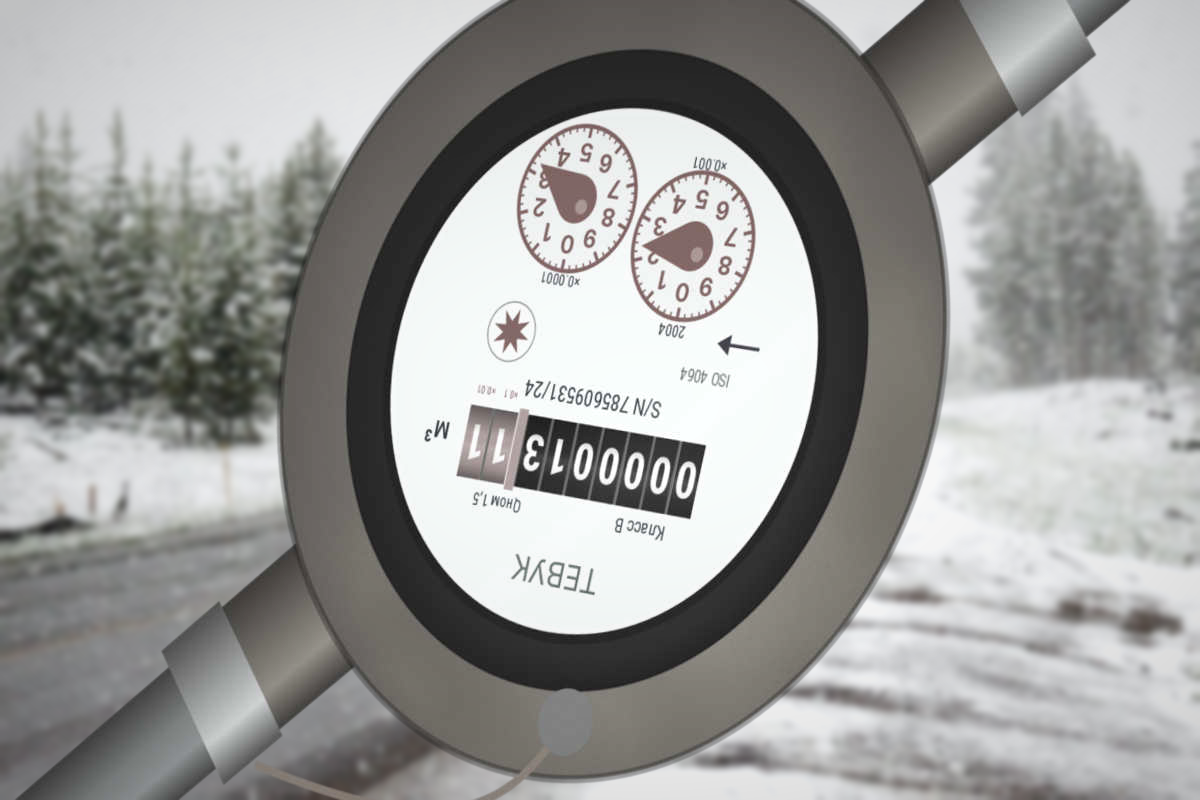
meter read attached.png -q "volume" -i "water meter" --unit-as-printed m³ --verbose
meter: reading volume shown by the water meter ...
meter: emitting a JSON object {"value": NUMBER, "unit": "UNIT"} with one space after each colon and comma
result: {"value": 13.1123, "unit": "m³"}
